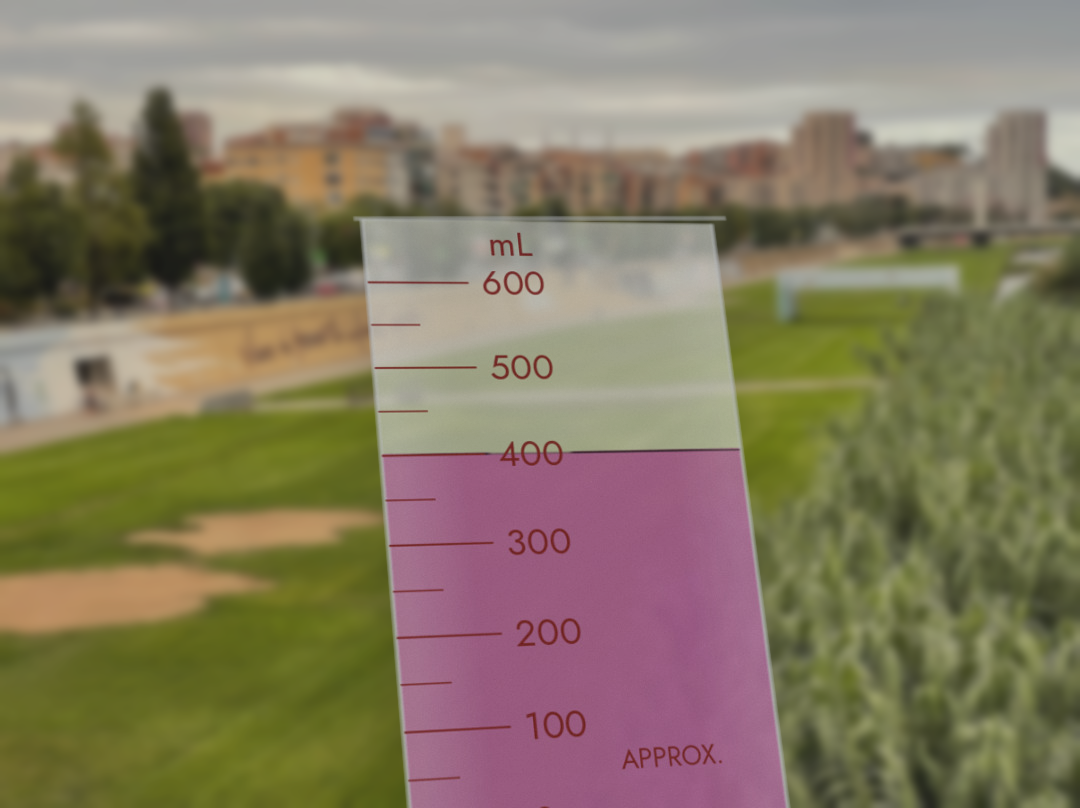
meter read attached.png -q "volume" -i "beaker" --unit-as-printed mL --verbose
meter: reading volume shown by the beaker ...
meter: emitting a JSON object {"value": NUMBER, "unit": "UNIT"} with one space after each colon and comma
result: {"value": 400, "unit": "mL"}
